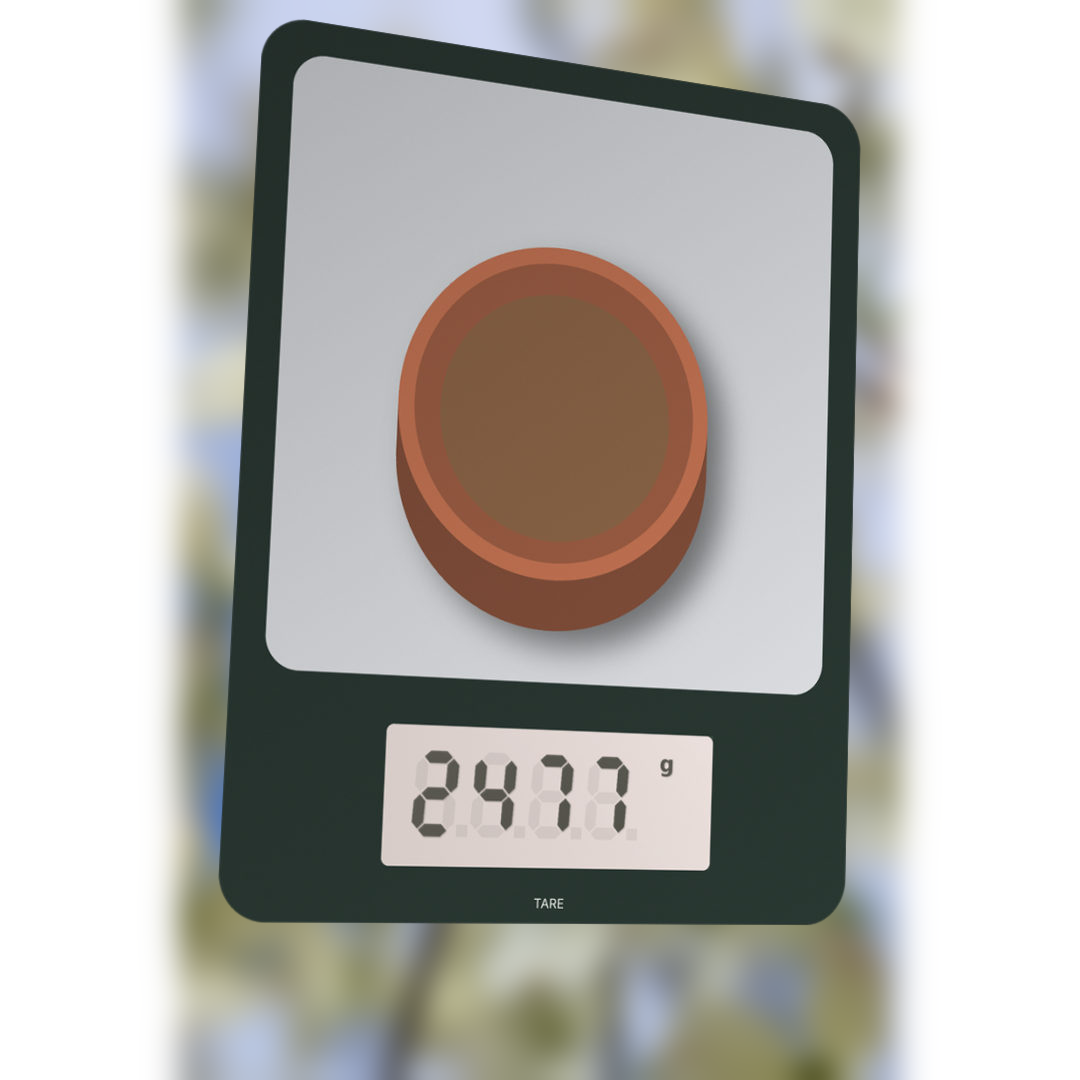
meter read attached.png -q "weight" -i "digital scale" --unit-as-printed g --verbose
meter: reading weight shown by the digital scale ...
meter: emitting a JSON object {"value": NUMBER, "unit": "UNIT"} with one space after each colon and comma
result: {"value": 2477, "unit": "g"}
